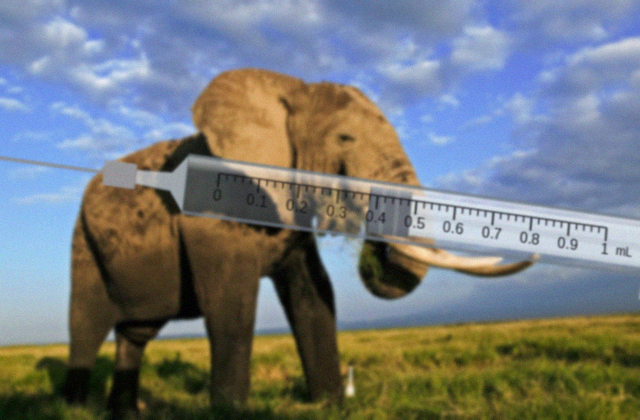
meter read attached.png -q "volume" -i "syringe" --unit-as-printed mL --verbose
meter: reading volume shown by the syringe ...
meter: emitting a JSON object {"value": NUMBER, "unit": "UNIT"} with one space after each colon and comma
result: {"value": 0.38, "unit": "mL"}
